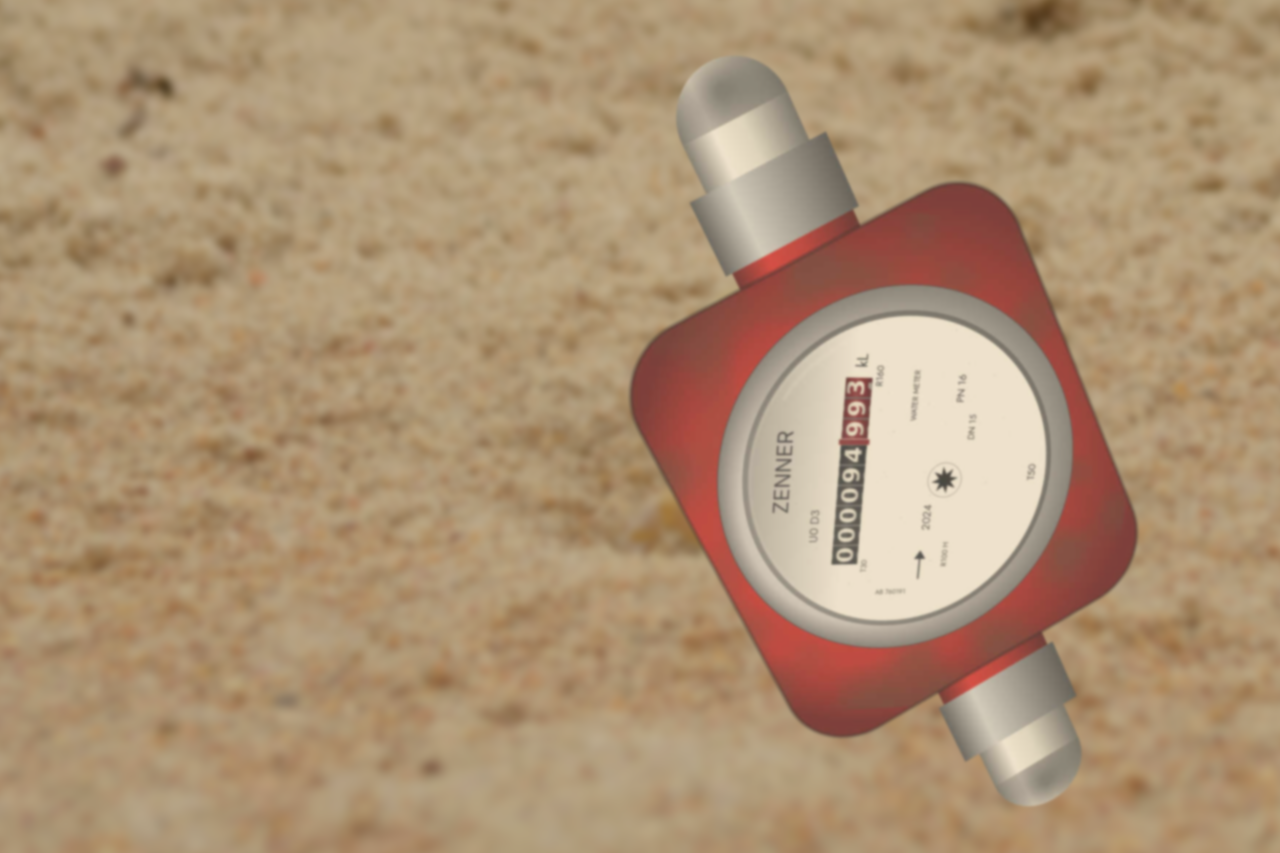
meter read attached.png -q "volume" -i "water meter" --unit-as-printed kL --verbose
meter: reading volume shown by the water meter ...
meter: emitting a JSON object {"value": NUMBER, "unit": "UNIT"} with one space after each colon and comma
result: {"value": 94.993, "unit": "kL"}
